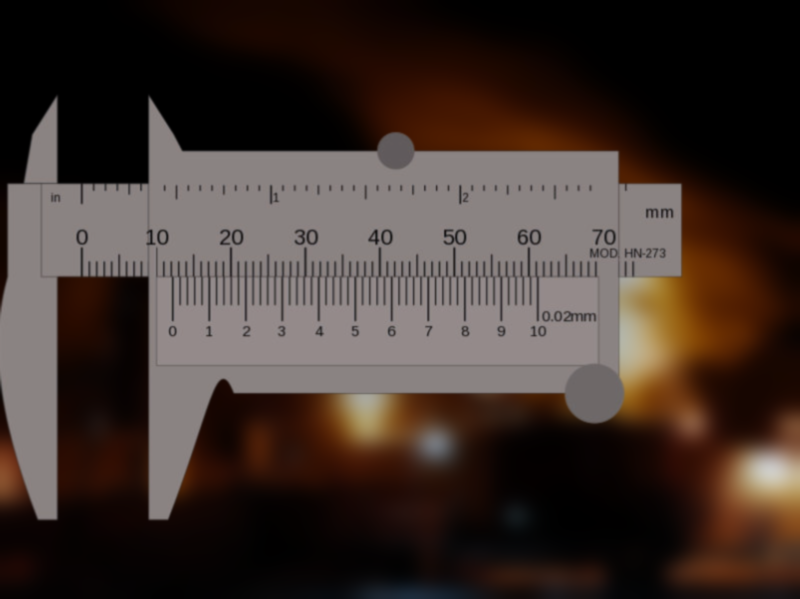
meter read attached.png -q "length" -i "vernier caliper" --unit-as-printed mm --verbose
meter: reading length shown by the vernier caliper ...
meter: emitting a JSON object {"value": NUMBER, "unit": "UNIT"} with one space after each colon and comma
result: {"value": 12.2, "unit": "mm"}
